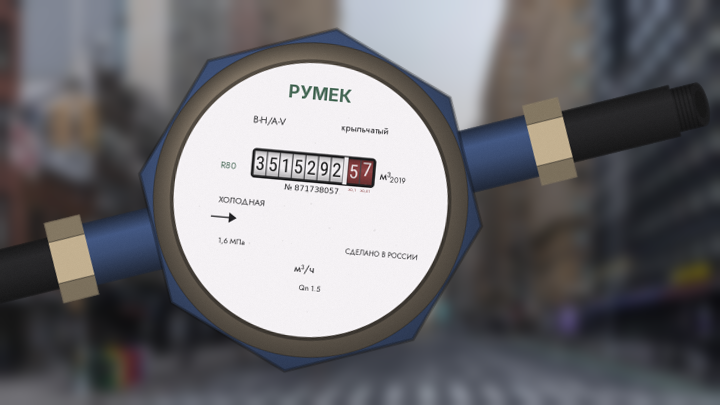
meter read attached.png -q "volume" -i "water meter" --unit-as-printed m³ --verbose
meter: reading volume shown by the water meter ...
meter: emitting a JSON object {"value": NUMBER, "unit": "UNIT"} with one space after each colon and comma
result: {"value": 3515292.57, "unit": "m³"}
